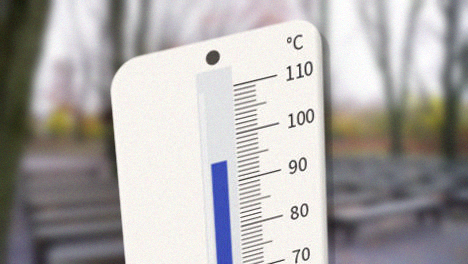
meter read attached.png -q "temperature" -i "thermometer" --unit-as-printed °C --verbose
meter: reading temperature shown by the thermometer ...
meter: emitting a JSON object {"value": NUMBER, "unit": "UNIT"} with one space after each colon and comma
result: {"value": 95, "unit": "°C"}
